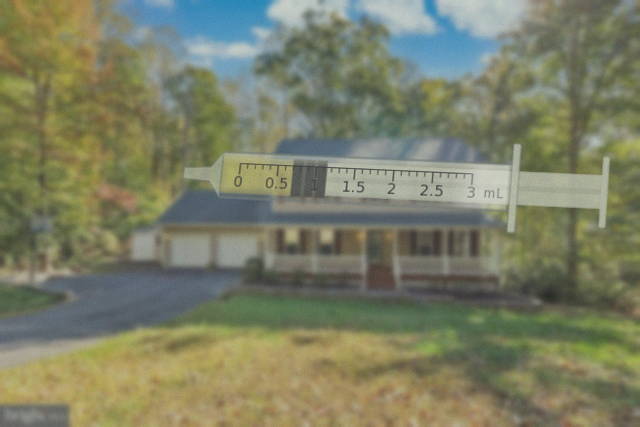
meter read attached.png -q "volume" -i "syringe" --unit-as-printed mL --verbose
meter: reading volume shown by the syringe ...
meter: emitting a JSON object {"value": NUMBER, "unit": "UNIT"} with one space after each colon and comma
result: {"value": 0.7, "unit": "mL"}
